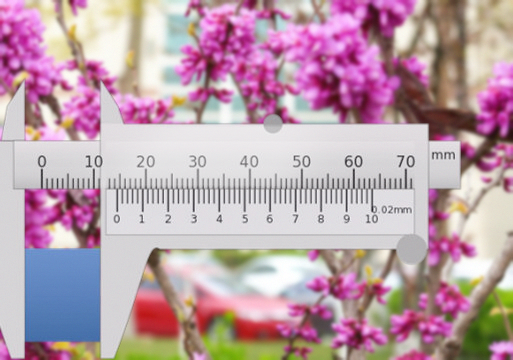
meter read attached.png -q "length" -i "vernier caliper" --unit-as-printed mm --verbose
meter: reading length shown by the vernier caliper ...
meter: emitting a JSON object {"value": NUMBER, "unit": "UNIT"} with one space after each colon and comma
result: {"value": 14.5, "unit": "mm"}
